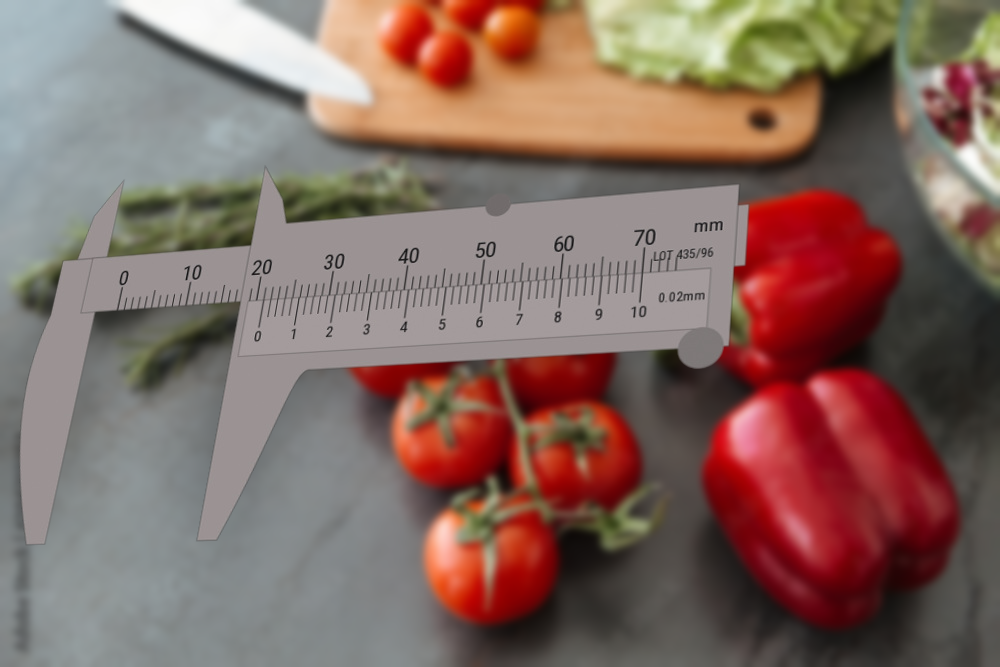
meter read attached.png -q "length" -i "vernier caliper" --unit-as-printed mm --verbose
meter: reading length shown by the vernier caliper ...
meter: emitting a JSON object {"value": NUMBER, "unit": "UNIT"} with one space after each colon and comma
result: {"value": 21.0, "unit": "mm"}
